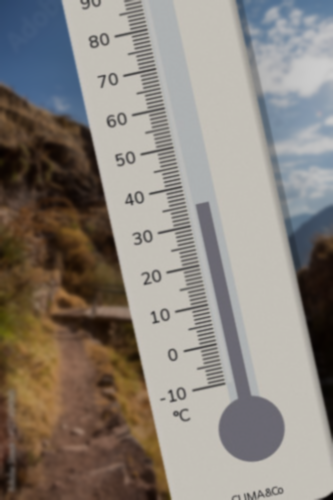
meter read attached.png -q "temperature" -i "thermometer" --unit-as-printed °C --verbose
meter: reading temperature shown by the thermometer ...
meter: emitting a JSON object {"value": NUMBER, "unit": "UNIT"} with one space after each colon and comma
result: {"value": 35, "unit": "°C"}
